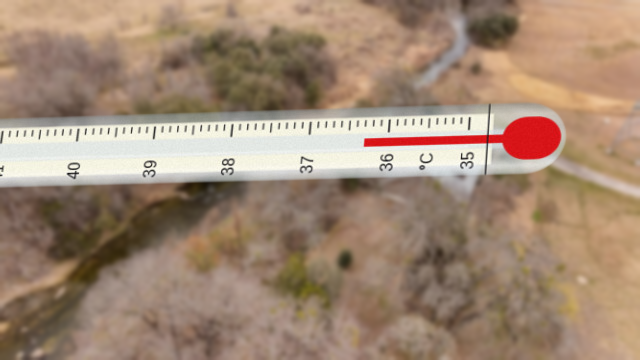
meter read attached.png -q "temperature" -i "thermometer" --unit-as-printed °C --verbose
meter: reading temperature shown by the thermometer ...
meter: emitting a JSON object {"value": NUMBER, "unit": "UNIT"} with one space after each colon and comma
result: {"value": 36.3, "unit": "°C"}
